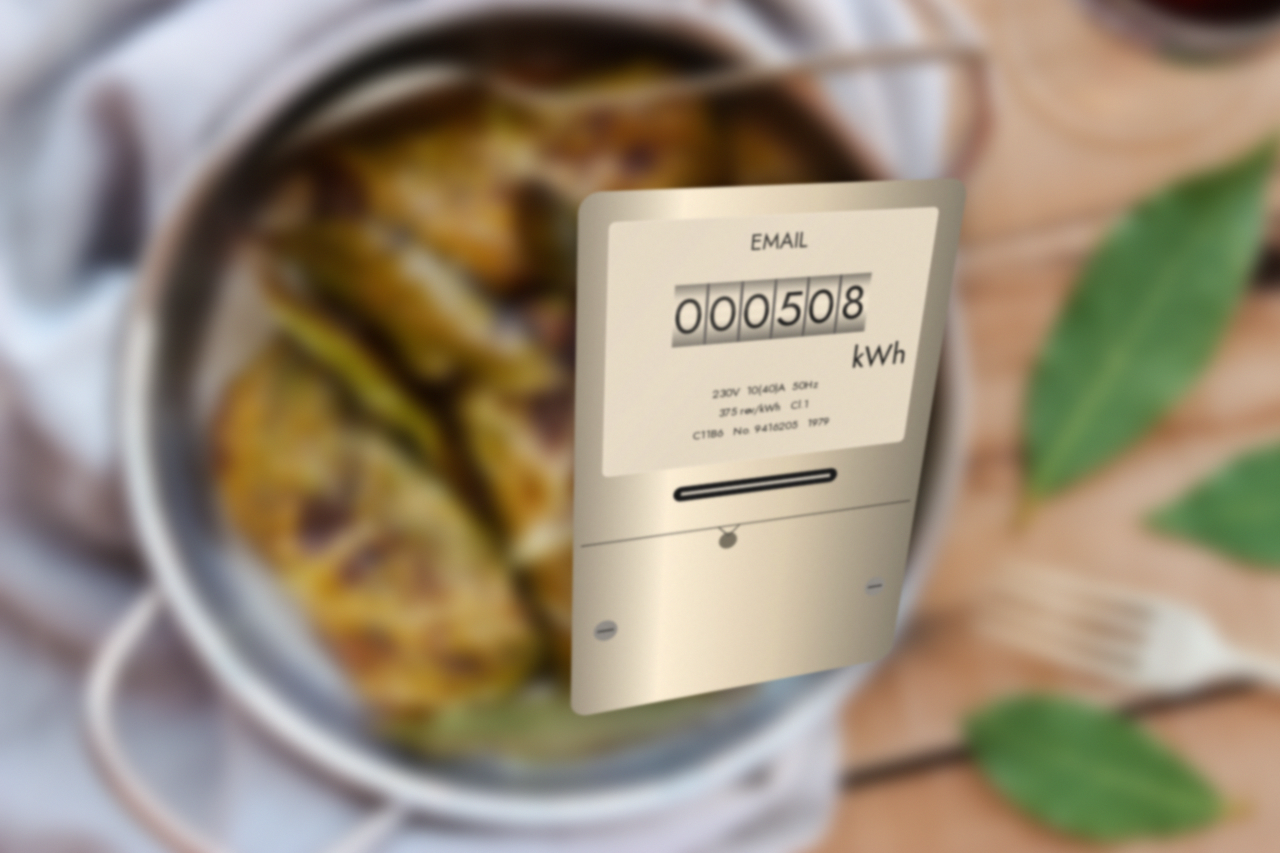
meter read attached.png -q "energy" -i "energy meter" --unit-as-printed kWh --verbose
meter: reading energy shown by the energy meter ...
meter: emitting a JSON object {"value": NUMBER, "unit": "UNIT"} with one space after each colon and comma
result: {"value": 508, "unit": "kWh"}
